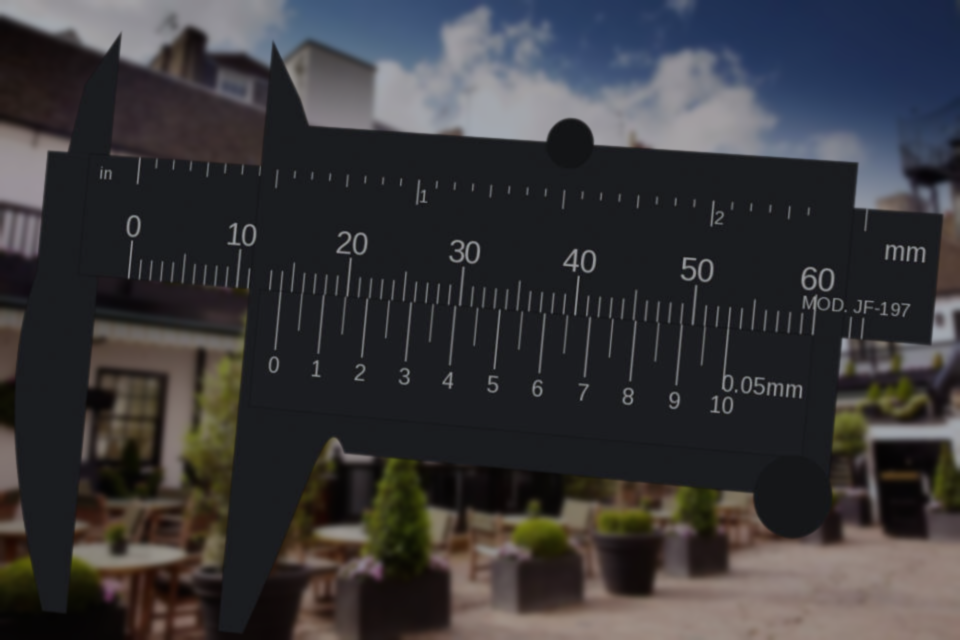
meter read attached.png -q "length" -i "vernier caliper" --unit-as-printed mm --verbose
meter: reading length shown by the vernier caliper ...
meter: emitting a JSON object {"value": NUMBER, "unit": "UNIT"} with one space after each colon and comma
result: {"value": 14.0, "unit": "mm"}
